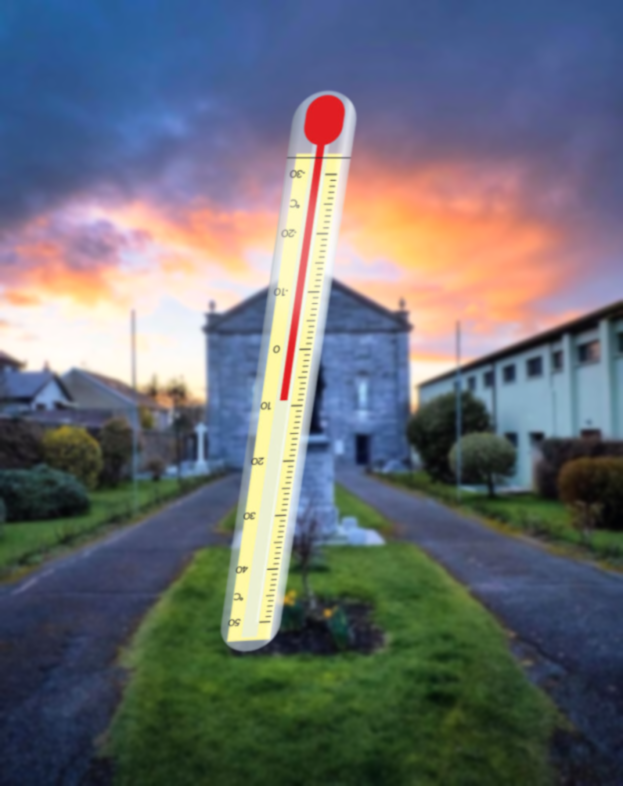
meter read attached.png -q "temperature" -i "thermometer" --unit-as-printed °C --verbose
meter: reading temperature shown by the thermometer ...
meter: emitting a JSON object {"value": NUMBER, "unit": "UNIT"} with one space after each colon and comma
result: {"value": 9, "unit": "°C"}
